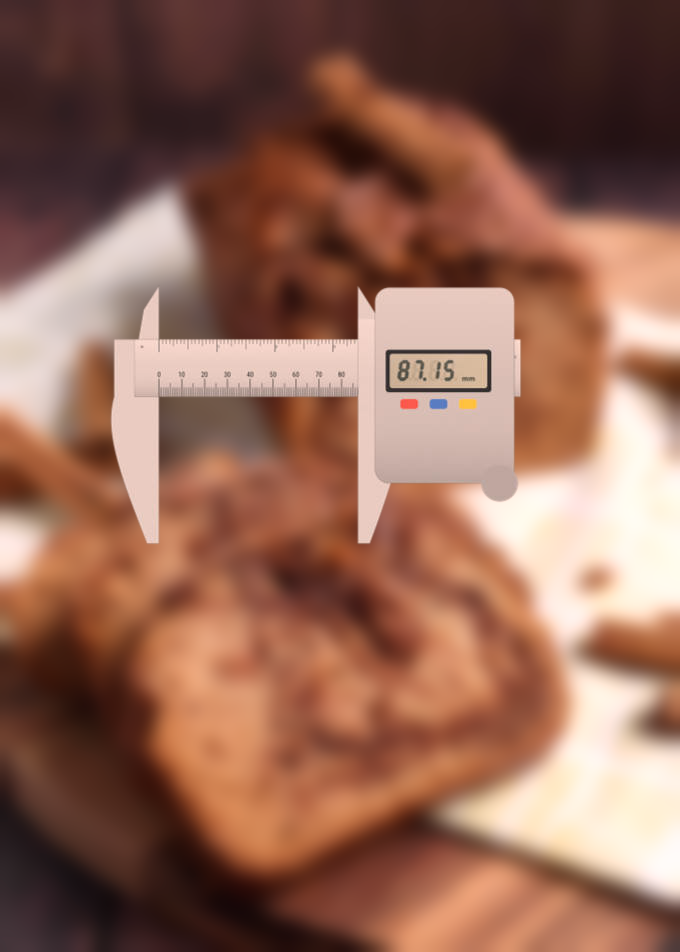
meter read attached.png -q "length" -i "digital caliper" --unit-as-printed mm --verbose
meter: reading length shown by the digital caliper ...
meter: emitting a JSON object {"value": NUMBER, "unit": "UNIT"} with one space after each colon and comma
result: {"value": 87.15, "unit": "mm"}
